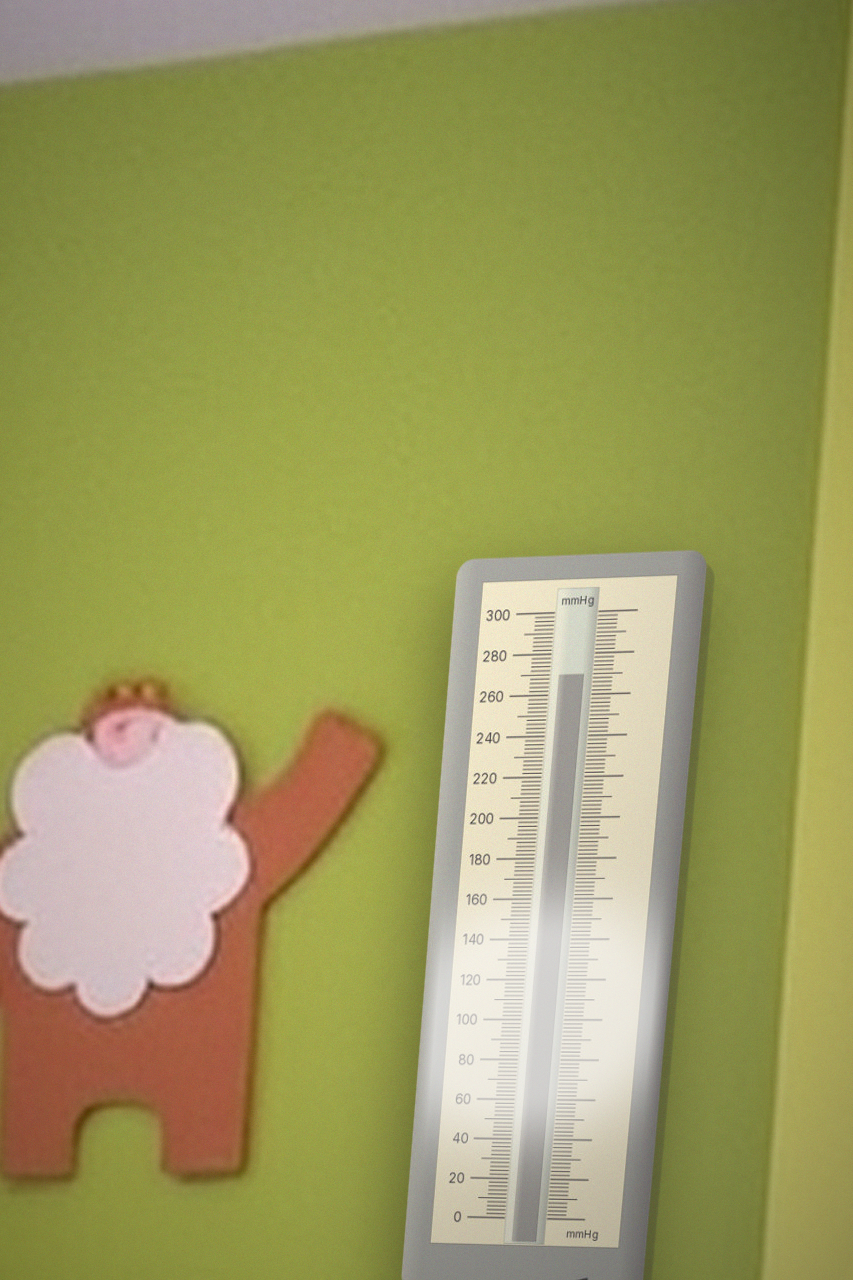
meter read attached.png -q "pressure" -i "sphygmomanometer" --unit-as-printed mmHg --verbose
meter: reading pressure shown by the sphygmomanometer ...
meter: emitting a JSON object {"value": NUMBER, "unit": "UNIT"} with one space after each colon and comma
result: {"value": 270, "unit": "mmHg"}
